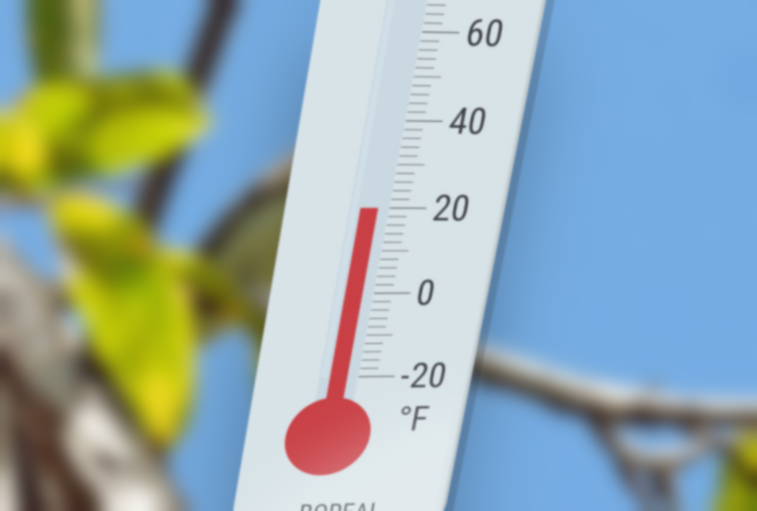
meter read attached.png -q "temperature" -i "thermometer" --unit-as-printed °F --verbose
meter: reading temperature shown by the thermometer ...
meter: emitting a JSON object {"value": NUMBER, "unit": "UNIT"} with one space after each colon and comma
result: {"value": 20, "unit": "°F"}
